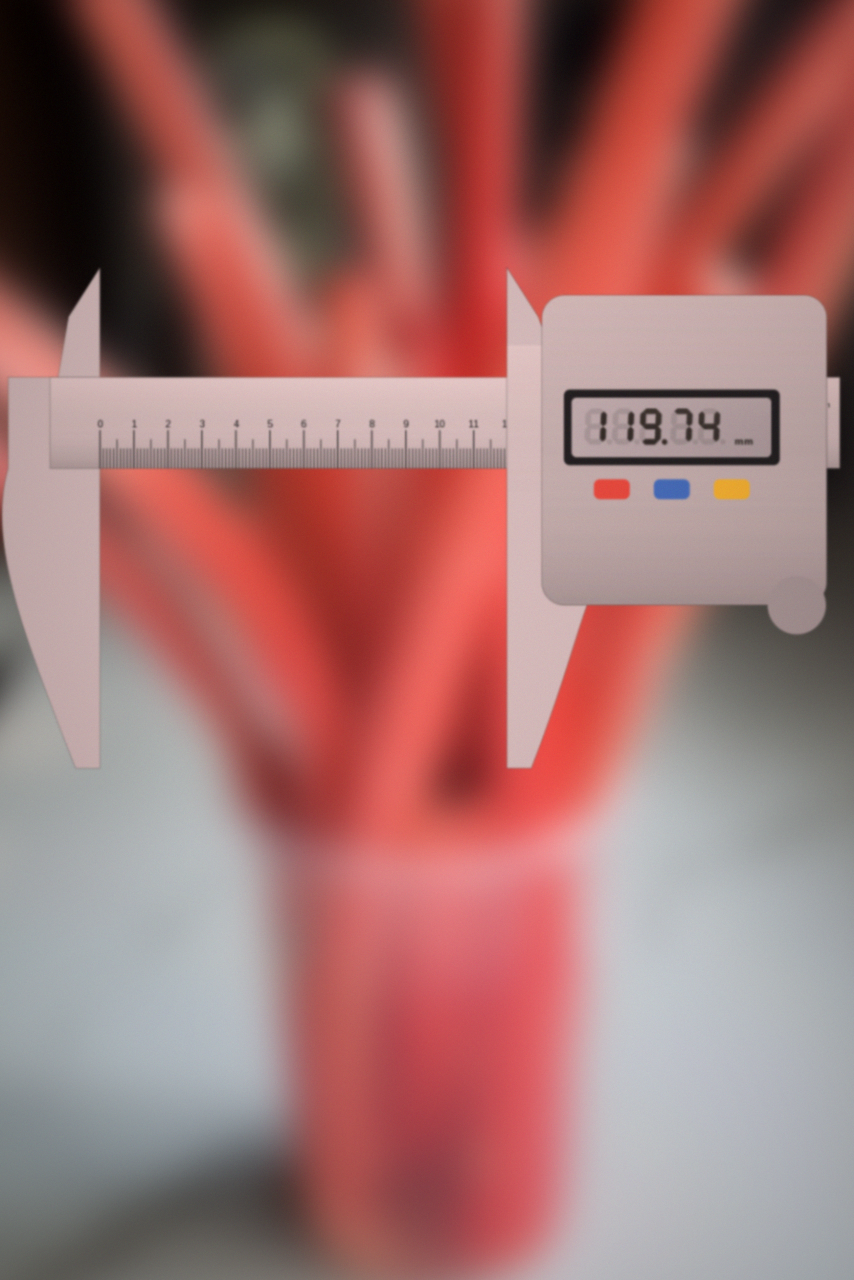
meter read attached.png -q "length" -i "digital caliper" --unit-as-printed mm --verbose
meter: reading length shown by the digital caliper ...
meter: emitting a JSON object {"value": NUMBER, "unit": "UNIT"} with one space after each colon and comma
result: {"value": 119.74, "unit": "mm"}
